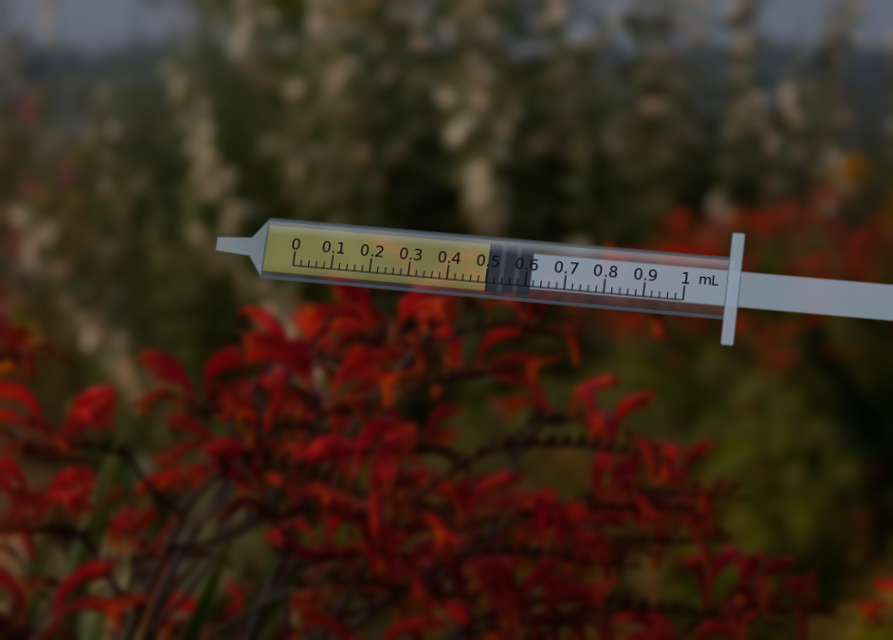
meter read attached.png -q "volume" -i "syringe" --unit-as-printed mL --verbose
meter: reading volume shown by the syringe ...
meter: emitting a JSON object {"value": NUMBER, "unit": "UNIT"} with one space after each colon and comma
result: {"value": 0.5, "unit": "mL"}
